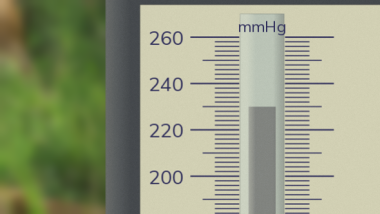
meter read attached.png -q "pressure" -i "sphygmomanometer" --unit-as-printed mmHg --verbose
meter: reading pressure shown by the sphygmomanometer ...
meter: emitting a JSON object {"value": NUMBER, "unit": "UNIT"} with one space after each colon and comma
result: {"value": 230, "unit": "mmHg"}
